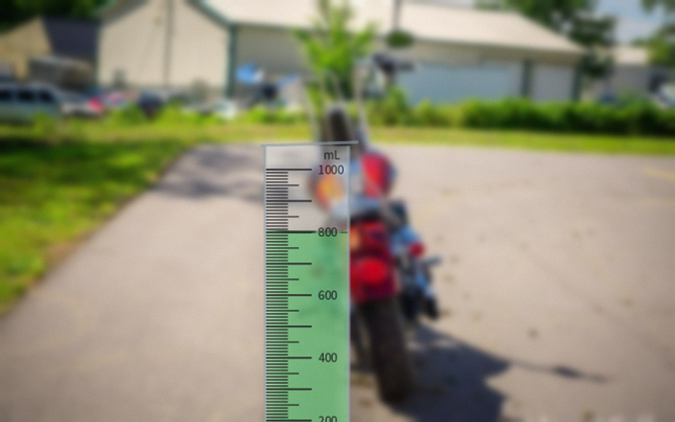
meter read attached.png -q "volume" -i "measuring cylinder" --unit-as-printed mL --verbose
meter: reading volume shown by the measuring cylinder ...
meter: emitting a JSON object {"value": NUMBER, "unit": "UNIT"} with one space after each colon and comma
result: {"value": 800, "unit": "mL"}
